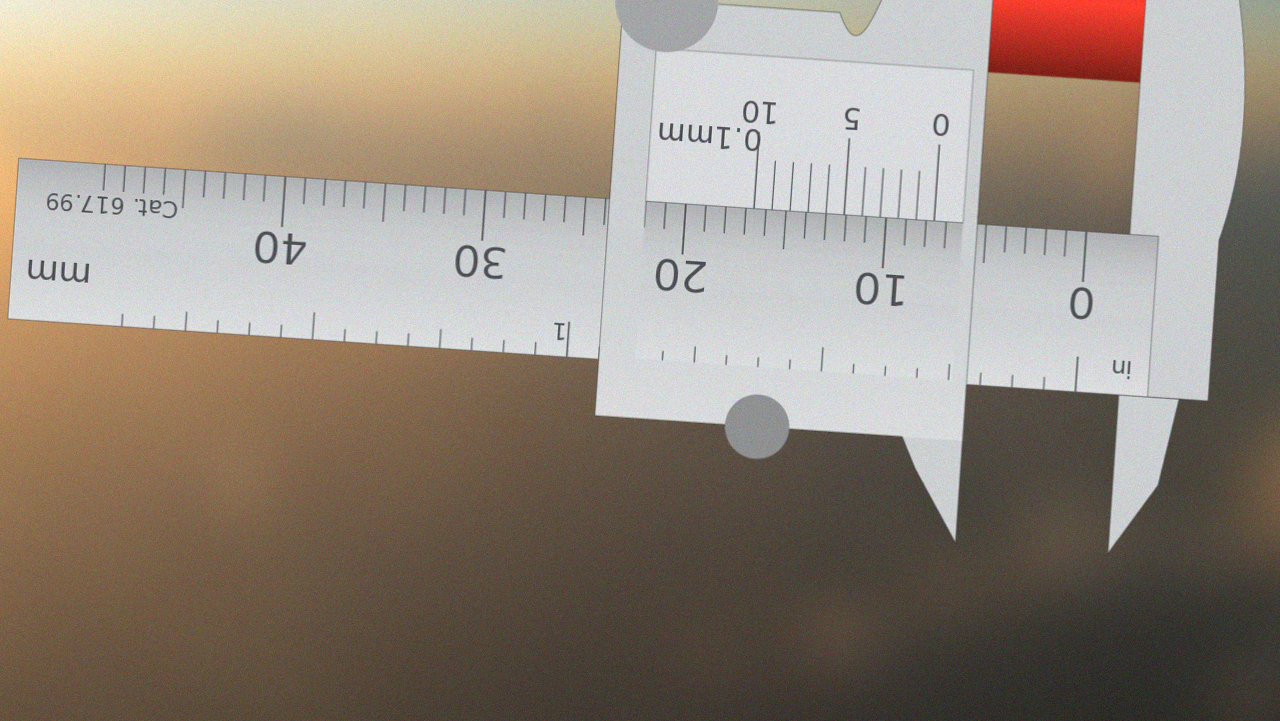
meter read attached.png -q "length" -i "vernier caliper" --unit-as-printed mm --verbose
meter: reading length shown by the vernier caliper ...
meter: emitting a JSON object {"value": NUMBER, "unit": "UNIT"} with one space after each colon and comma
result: {"value": 7.6, "unit": "mm"}
